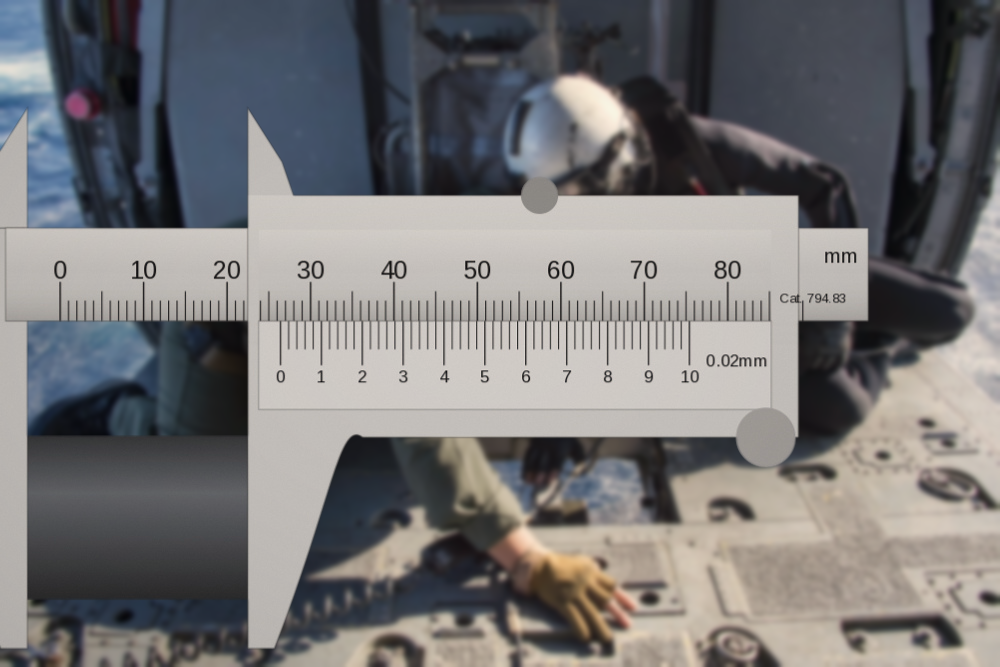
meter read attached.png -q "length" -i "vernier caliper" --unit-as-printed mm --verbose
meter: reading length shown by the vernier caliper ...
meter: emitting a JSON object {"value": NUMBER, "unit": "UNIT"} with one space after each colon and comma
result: {"value": 26.4, "unit": "mm"}
